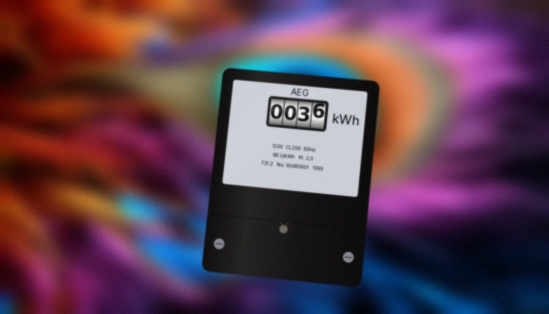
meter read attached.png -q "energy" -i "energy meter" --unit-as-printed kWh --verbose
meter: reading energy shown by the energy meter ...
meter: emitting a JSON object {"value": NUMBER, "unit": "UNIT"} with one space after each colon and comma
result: {"value": 36, "unit": "kWh"}
